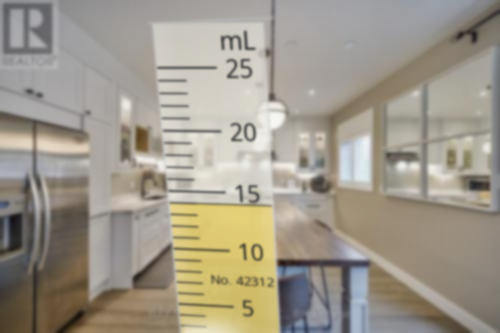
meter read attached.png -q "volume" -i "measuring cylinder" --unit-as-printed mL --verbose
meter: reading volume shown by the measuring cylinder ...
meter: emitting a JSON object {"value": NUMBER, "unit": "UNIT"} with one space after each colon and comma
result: {"value": 14, "unit": "mL"}
